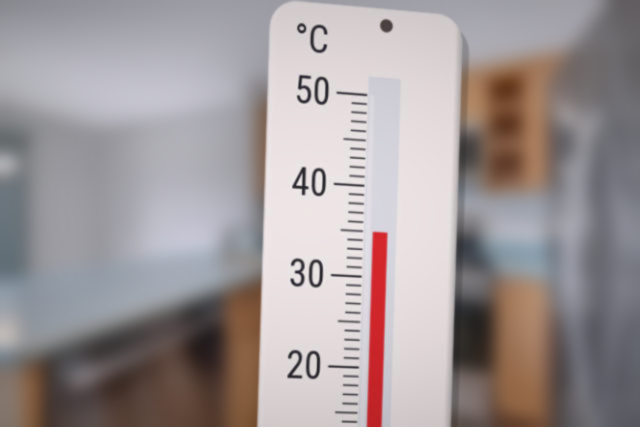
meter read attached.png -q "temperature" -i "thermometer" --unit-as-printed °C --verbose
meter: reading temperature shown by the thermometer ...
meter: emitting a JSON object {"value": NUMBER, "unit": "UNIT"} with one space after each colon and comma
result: {"value": 35, "unit": "°C"}
